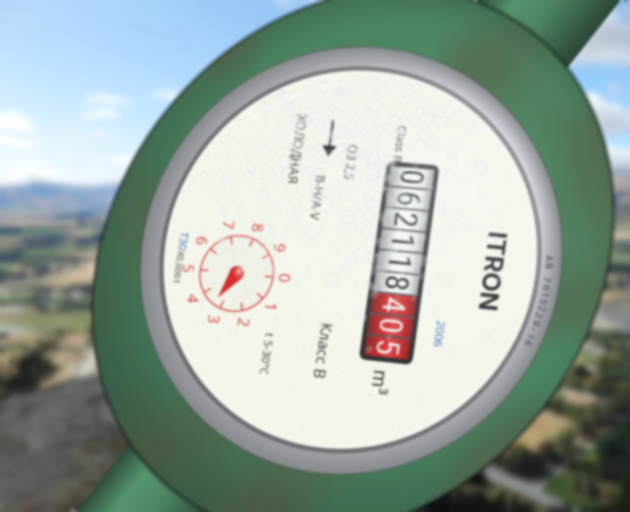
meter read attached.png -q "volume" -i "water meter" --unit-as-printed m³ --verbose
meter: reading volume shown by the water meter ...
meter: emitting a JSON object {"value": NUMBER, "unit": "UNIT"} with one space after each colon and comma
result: {"value": 62118.4053, "unit": "m³"}
